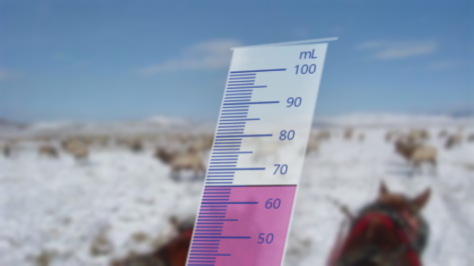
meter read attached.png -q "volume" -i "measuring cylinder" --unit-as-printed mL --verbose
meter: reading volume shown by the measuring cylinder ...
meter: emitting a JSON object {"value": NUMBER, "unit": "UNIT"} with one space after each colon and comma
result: {"value": 65, "unit": "mL"}
